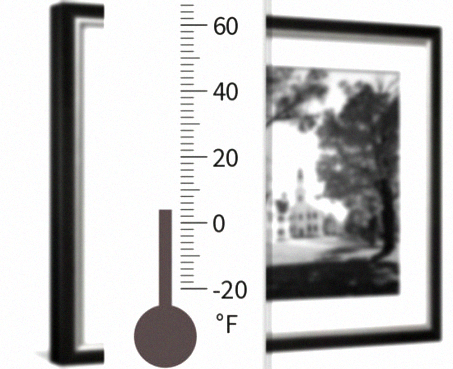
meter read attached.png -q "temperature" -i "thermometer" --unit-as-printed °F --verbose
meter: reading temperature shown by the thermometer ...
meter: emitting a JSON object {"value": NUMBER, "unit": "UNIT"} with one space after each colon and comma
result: {"value": 4, "unit": "°F"}
